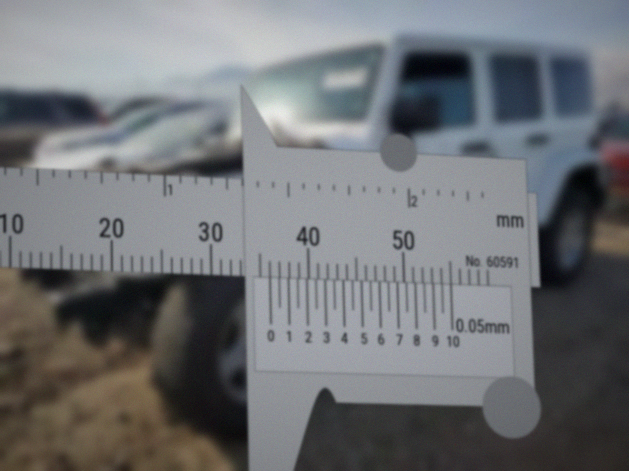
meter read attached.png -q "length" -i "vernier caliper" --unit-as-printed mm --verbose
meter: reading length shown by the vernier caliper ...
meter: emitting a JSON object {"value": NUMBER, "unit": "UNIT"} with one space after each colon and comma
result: {"value": 36.0, "unit": "mm"}
